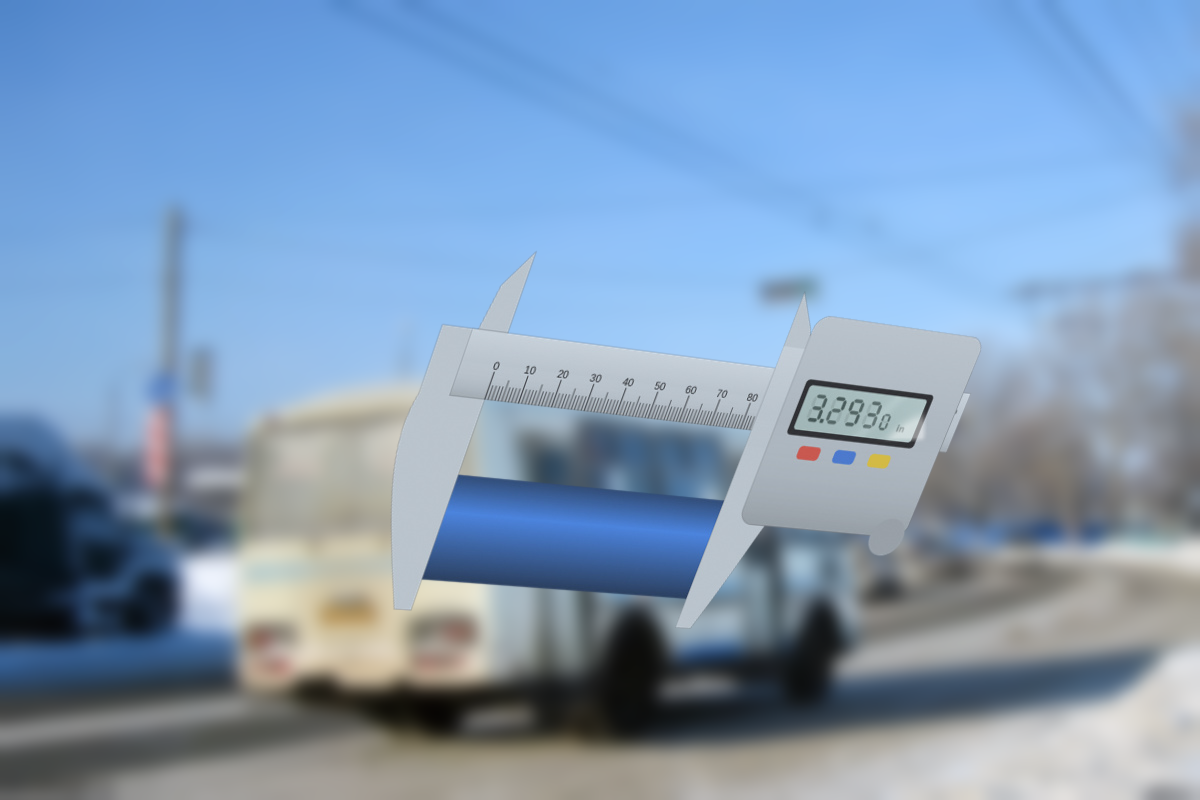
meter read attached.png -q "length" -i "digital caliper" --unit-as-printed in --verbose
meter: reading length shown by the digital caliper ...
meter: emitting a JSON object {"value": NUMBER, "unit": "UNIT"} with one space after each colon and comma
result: {"value": 3.2930, "unit": "in"}
